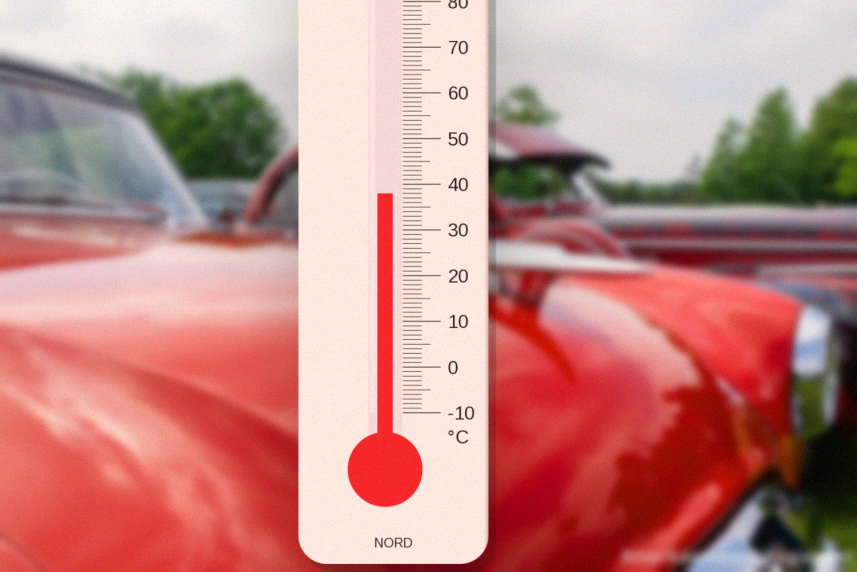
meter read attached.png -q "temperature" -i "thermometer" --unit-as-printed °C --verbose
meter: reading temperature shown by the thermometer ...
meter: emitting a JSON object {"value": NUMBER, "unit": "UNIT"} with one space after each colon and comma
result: {"value": 38, "unit": "°C"}
